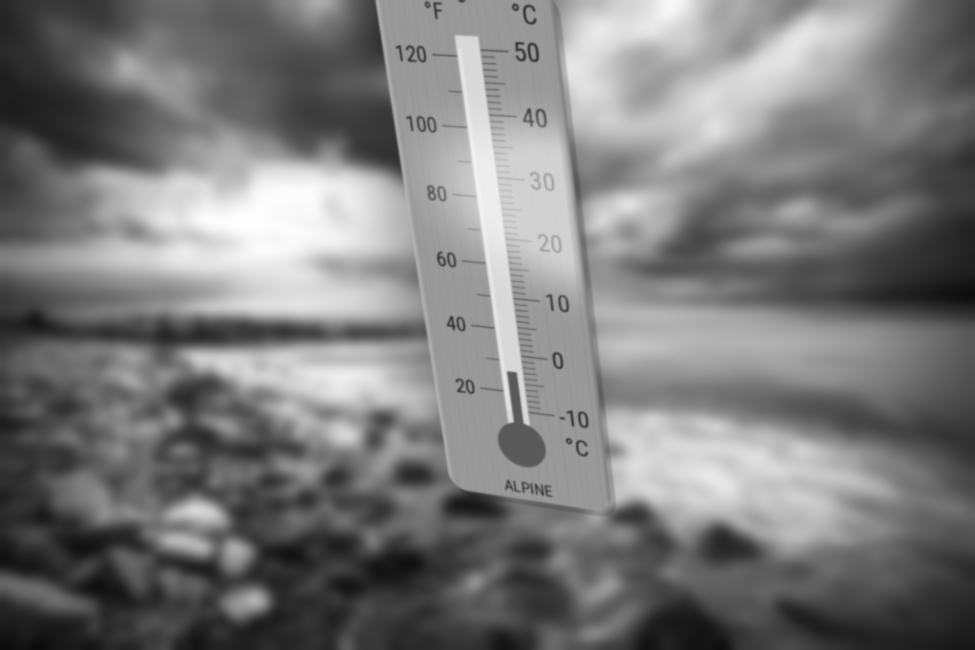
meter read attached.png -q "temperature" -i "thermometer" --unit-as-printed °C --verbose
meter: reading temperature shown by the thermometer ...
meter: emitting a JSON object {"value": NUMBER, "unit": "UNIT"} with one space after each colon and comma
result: {"value": -3, "unit": "°C"}
